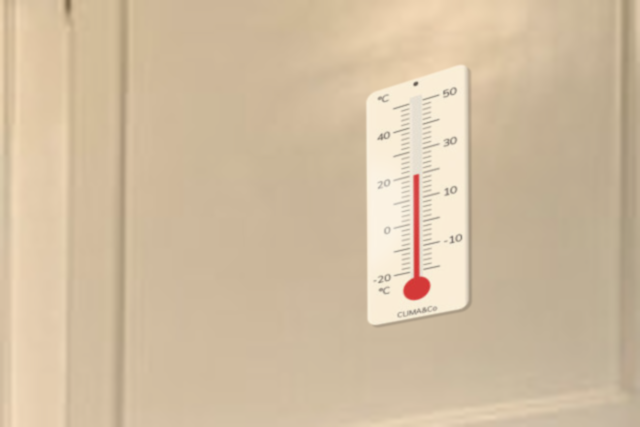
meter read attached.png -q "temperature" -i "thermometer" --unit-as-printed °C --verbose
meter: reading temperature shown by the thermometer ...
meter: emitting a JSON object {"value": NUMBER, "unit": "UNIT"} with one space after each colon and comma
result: {"value": 20, "unit": "°C"}
